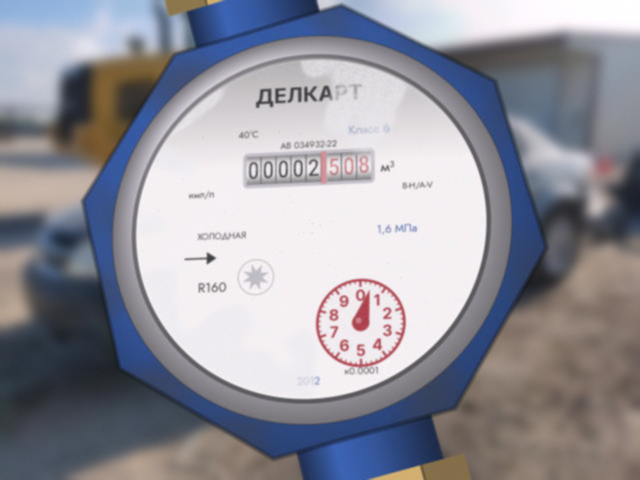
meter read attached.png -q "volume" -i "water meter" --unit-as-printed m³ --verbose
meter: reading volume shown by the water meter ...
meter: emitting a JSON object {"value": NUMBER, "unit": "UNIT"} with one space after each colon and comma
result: {"value": 2.5080, "unit": "m³"}
